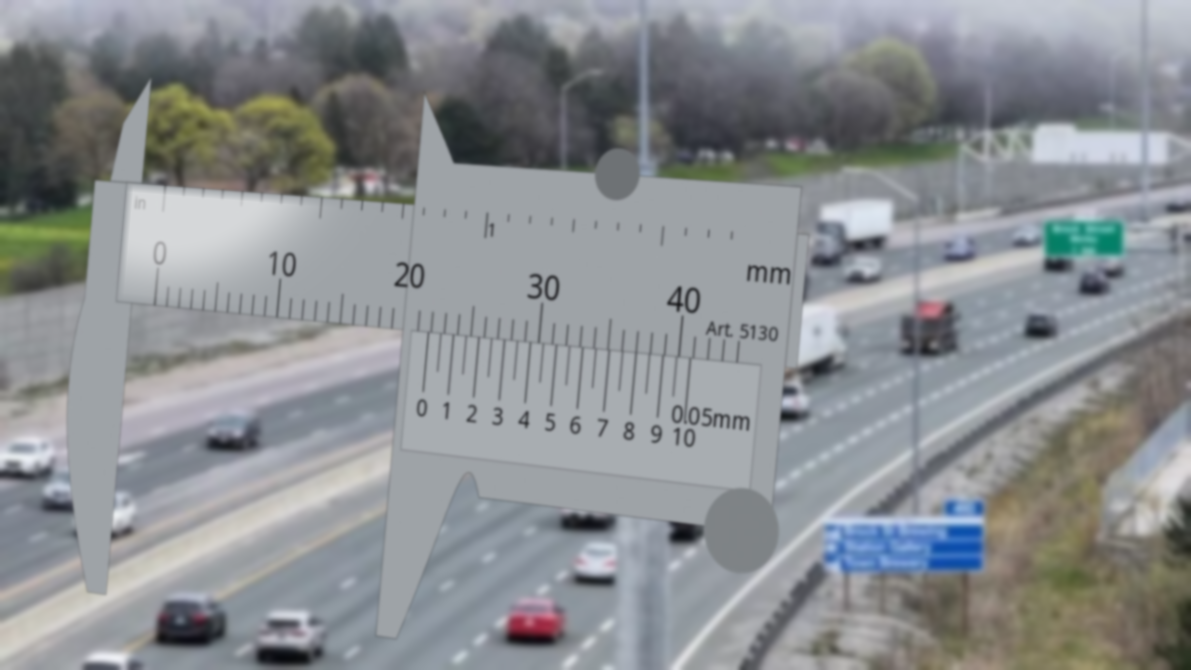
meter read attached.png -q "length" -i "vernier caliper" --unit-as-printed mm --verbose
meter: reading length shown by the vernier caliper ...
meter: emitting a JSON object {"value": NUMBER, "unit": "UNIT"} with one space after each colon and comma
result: {"value": 21.8, "unit": "mm"}
